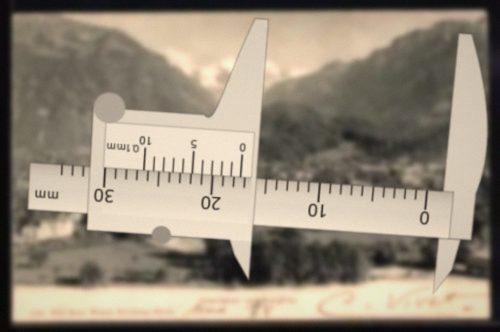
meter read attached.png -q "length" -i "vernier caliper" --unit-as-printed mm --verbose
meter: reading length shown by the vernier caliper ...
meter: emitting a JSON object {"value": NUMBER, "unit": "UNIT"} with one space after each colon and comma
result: {"value": 17.4, "unit": "mm"}
